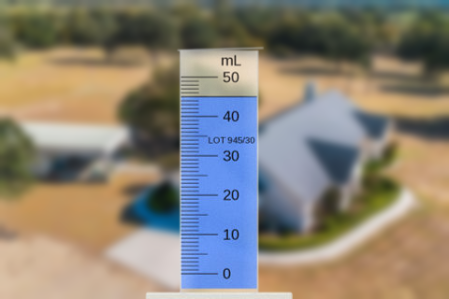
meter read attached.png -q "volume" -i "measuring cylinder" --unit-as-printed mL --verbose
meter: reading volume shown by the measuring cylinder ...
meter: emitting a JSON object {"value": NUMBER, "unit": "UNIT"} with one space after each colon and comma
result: {"value": 45, "unit": "mL"}
